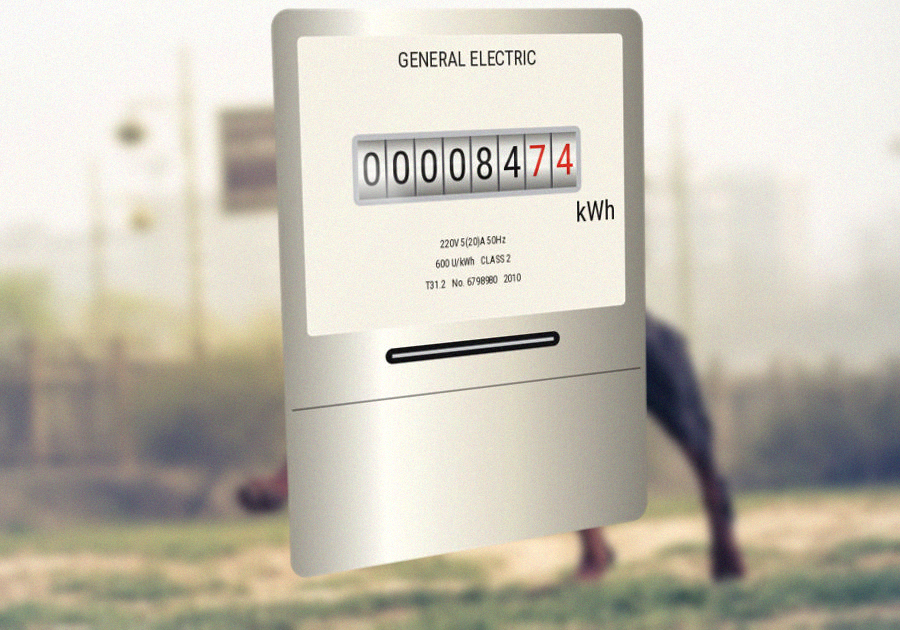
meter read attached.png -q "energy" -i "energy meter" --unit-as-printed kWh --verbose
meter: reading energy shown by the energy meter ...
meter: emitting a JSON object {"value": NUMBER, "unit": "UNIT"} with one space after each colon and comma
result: {"value": 84.74, "unit": "kWh"}
